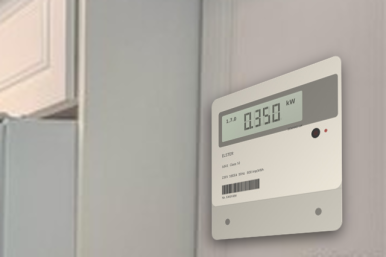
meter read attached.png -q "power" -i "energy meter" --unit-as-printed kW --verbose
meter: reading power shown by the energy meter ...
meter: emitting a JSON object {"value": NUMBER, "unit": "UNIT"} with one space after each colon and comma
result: {"value": 0.350, "unit": "kW"}
